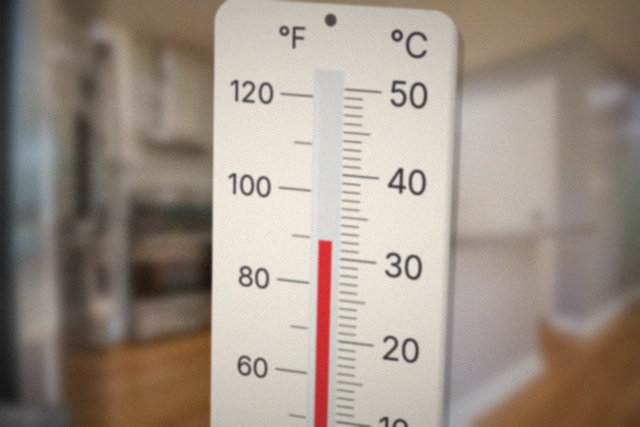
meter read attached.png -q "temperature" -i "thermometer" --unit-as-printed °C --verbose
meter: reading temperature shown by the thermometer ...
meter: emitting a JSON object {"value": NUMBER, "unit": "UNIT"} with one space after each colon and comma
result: {"value": 32, "unit": "°C"}
